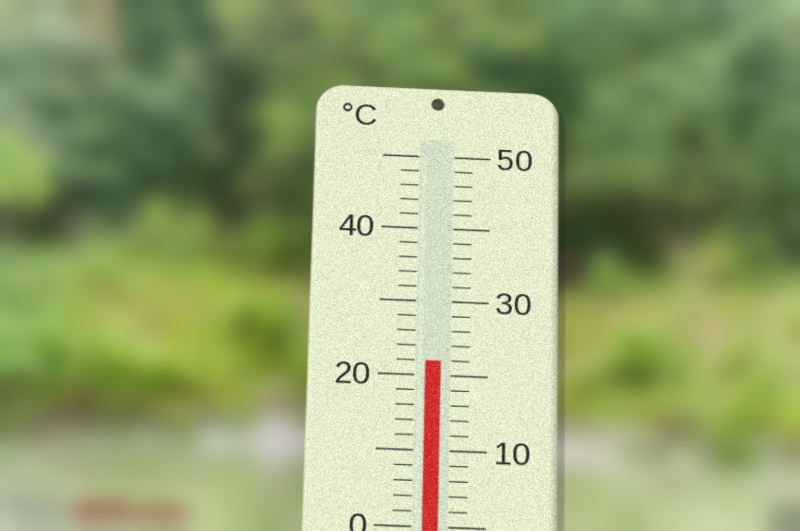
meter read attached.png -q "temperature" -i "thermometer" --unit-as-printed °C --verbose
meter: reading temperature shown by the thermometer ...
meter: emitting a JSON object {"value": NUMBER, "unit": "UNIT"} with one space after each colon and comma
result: {"value": 22, "unit": "°C"}
